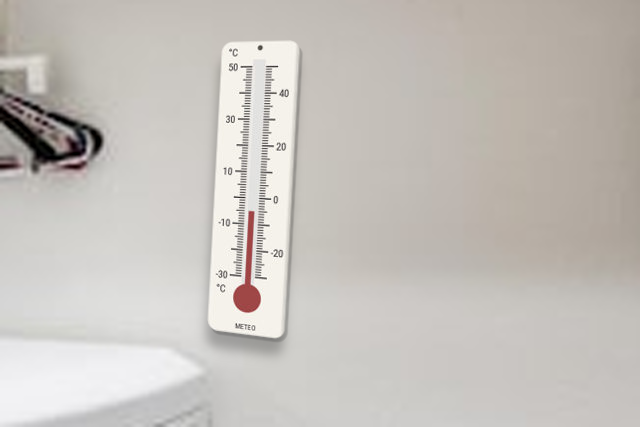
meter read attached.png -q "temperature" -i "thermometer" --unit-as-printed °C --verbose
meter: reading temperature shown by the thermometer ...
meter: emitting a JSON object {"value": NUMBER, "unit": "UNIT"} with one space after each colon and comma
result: {"value": -5, "unit": "°C"}
